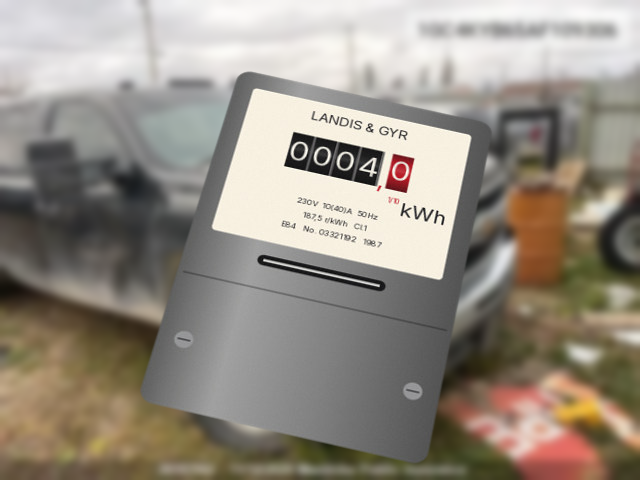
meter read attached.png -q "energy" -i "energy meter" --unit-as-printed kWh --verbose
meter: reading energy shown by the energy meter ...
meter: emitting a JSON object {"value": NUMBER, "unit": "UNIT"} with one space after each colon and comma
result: {"value": 4.0, "unit": "kWh"}
